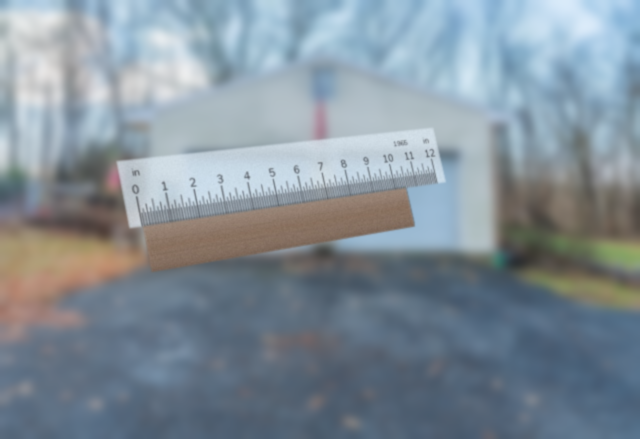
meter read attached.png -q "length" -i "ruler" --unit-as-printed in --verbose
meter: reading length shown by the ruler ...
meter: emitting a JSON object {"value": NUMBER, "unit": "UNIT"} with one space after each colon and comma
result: {"value": 10.5, "unit": "in"}
